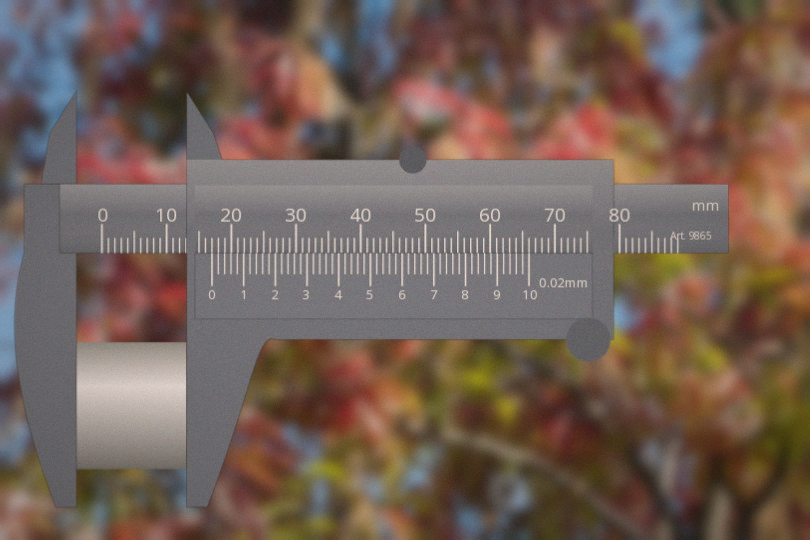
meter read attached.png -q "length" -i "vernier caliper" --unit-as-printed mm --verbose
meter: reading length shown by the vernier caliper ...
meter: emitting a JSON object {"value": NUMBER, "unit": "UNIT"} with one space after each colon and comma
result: {"value": 17.0, "unit": "mm"}
